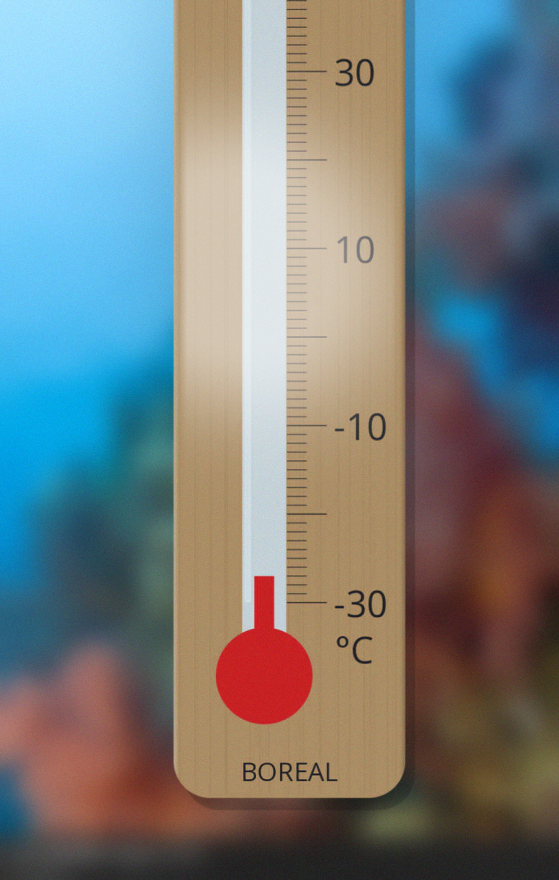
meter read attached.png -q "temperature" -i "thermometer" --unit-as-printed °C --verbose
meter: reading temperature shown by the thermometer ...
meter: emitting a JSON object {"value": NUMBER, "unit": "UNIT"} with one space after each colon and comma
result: {"value": -27, "unit": "°C"}
